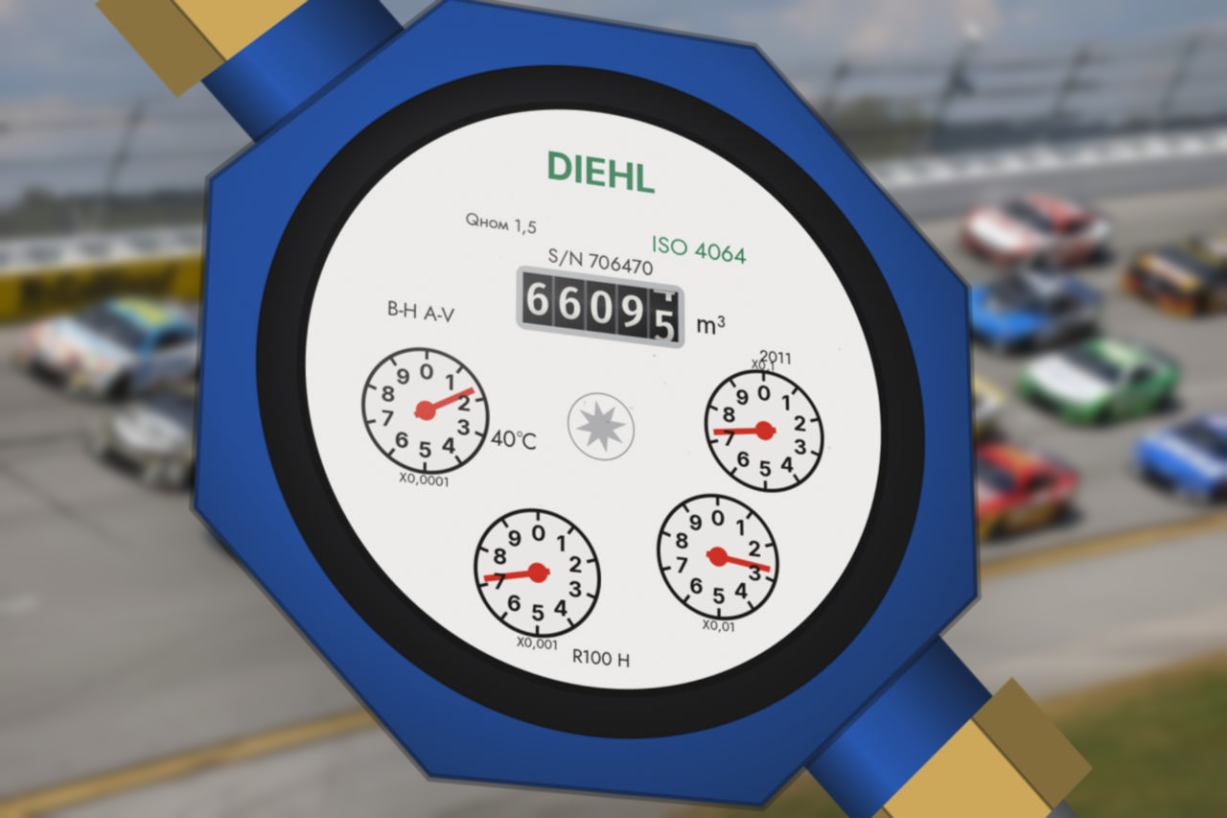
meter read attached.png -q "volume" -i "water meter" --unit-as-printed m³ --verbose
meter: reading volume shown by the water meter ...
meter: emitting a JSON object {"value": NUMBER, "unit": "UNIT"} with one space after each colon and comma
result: {"value": 66094.7271, "unit": "m³"}
